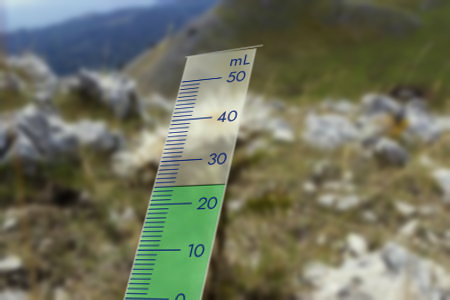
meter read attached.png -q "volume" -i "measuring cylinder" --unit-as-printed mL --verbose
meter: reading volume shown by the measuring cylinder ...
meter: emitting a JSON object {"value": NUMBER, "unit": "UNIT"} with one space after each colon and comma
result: {"value": 24, "unit": "mL"}
